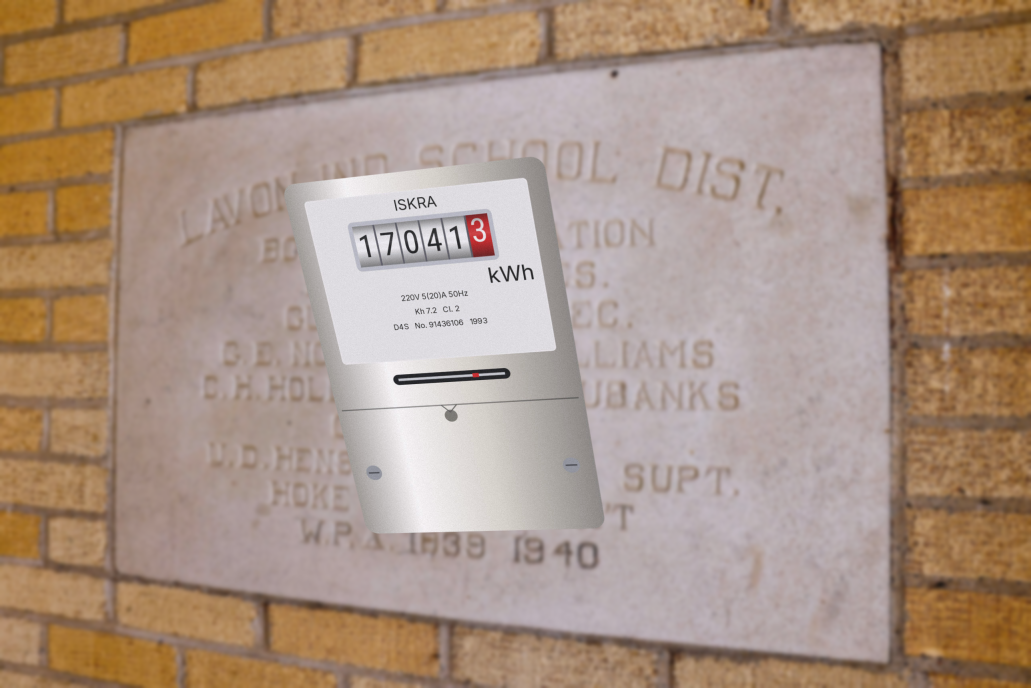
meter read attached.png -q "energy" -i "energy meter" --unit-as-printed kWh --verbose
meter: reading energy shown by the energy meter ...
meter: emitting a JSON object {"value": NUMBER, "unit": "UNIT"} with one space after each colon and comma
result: {"value": 17041.3, "unit": "kWh"}
